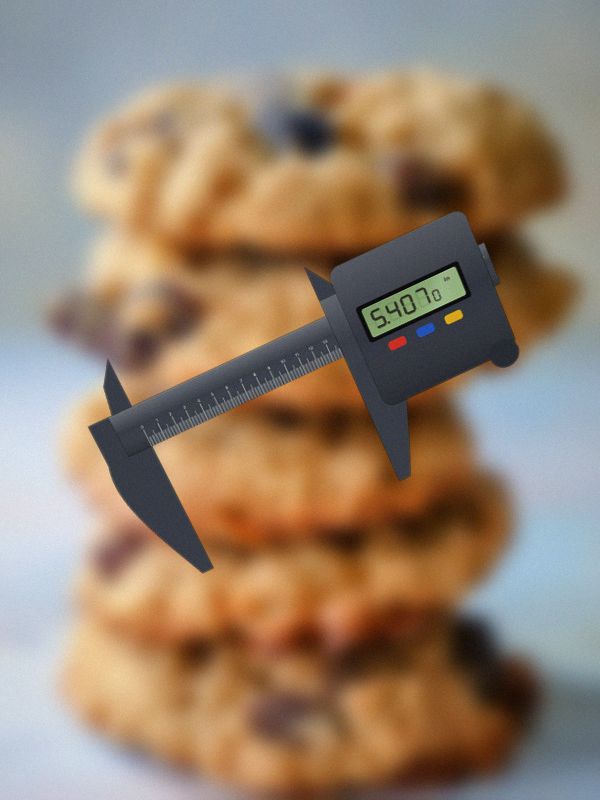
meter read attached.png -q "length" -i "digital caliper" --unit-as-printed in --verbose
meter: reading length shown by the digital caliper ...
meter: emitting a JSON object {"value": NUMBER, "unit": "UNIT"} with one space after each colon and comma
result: {"value": 5.4070, "unit": "in"}
